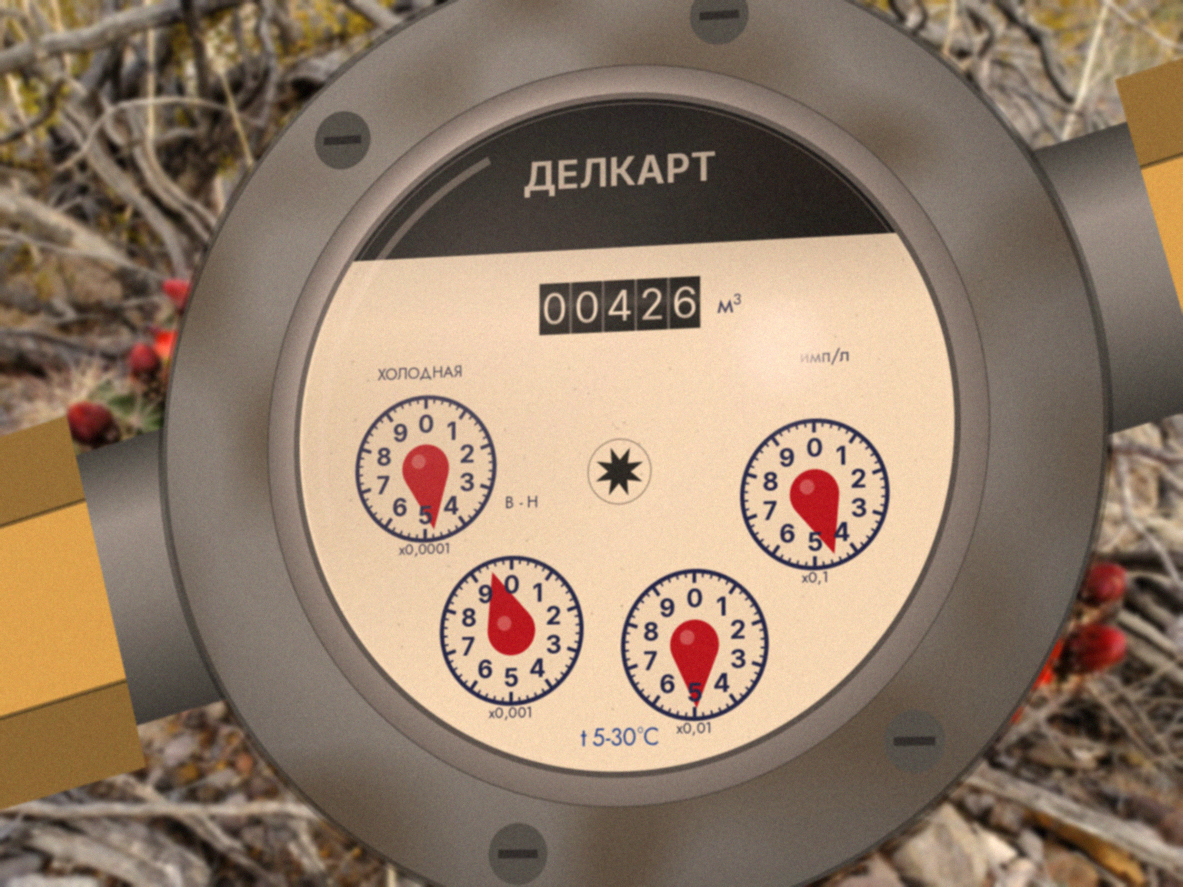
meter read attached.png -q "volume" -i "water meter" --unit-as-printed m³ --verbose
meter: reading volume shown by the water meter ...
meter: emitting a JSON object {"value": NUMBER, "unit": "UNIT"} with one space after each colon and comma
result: {"value": 426.4494, "unit": "m³"}
